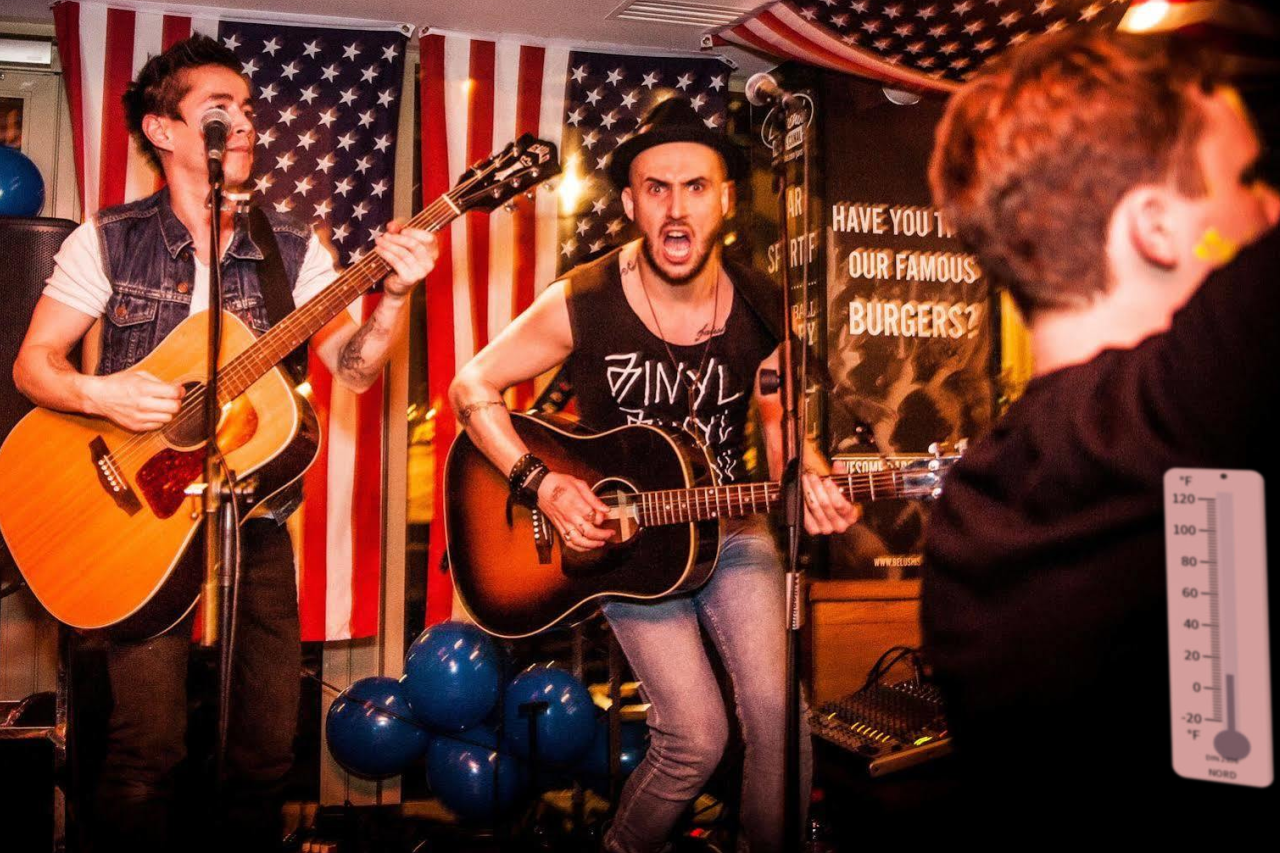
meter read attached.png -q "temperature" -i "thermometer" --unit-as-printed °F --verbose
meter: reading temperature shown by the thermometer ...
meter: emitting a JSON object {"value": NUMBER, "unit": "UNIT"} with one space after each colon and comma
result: {"value": 10, "unit": "°F"}
